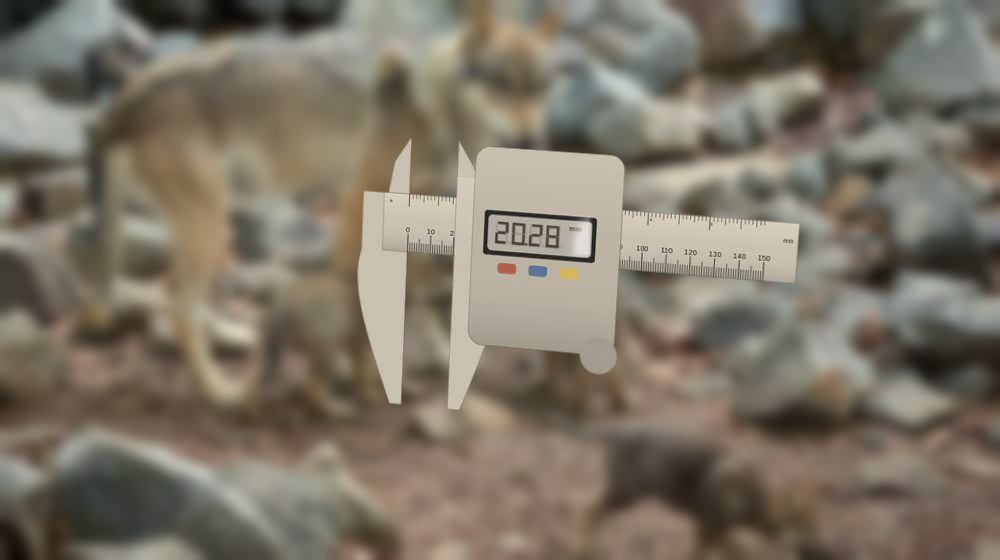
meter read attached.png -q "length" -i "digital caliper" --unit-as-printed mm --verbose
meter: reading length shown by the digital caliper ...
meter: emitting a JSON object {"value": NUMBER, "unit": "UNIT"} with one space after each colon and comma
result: {"value": 20.28, "unit": "mm"}
